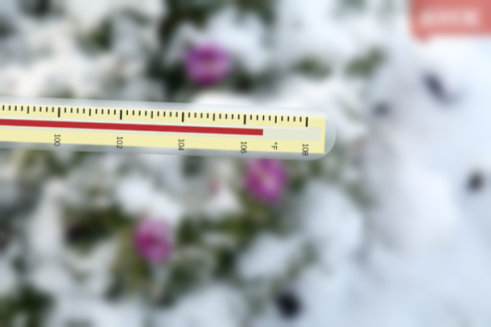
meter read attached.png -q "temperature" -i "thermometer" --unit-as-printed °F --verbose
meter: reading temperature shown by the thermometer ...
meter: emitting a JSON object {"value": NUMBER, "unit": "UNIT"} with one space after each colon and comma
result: {"value": 106.6, "unit": "°F"}
